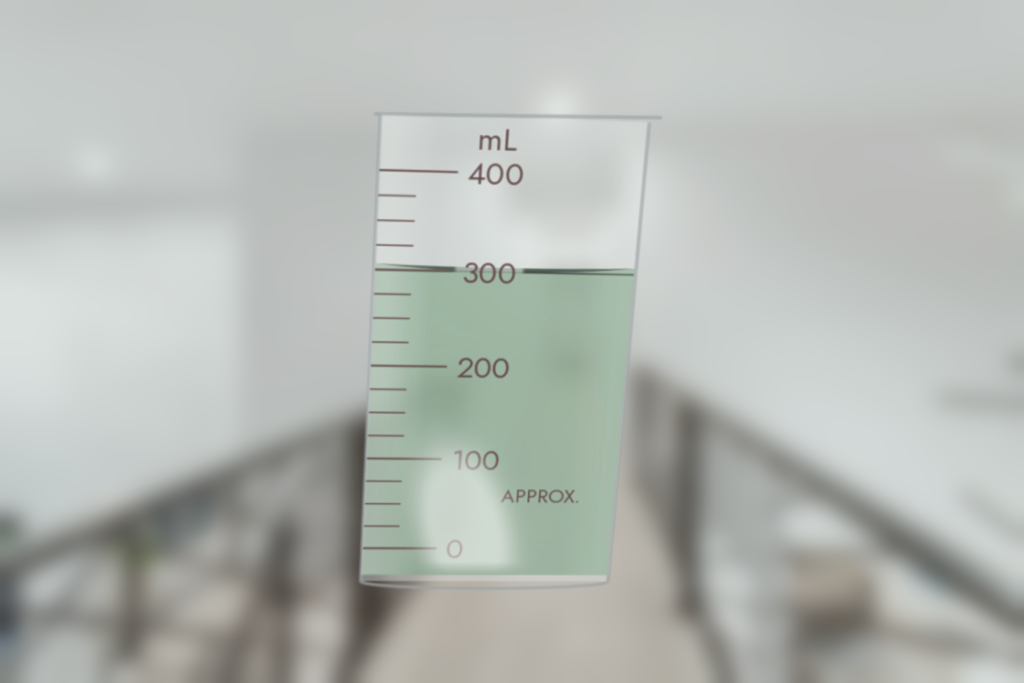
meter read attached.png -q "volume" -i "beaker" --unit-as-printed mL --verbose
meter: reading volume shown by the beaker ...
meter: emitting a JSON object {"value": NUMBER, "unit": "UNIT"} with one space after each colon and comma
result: {"value": 300, "unit": "mL"}
